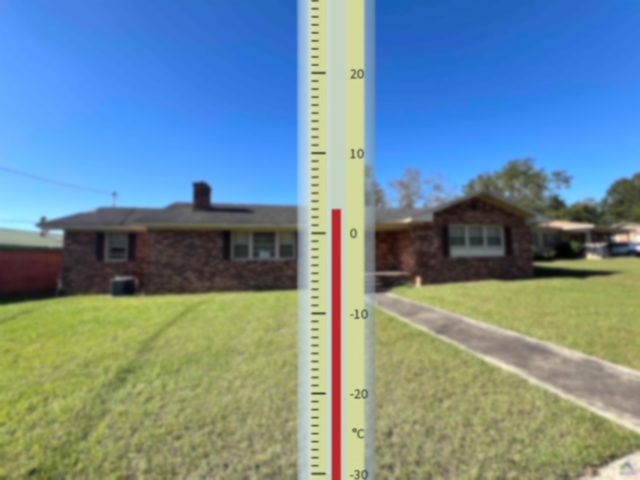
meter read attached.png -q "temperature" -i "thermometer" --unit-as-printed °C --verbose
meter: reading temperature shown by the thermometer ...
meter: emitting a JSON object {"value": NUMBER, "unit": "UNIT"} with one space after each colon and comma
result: {"value": 3, "unit": "°C"}
